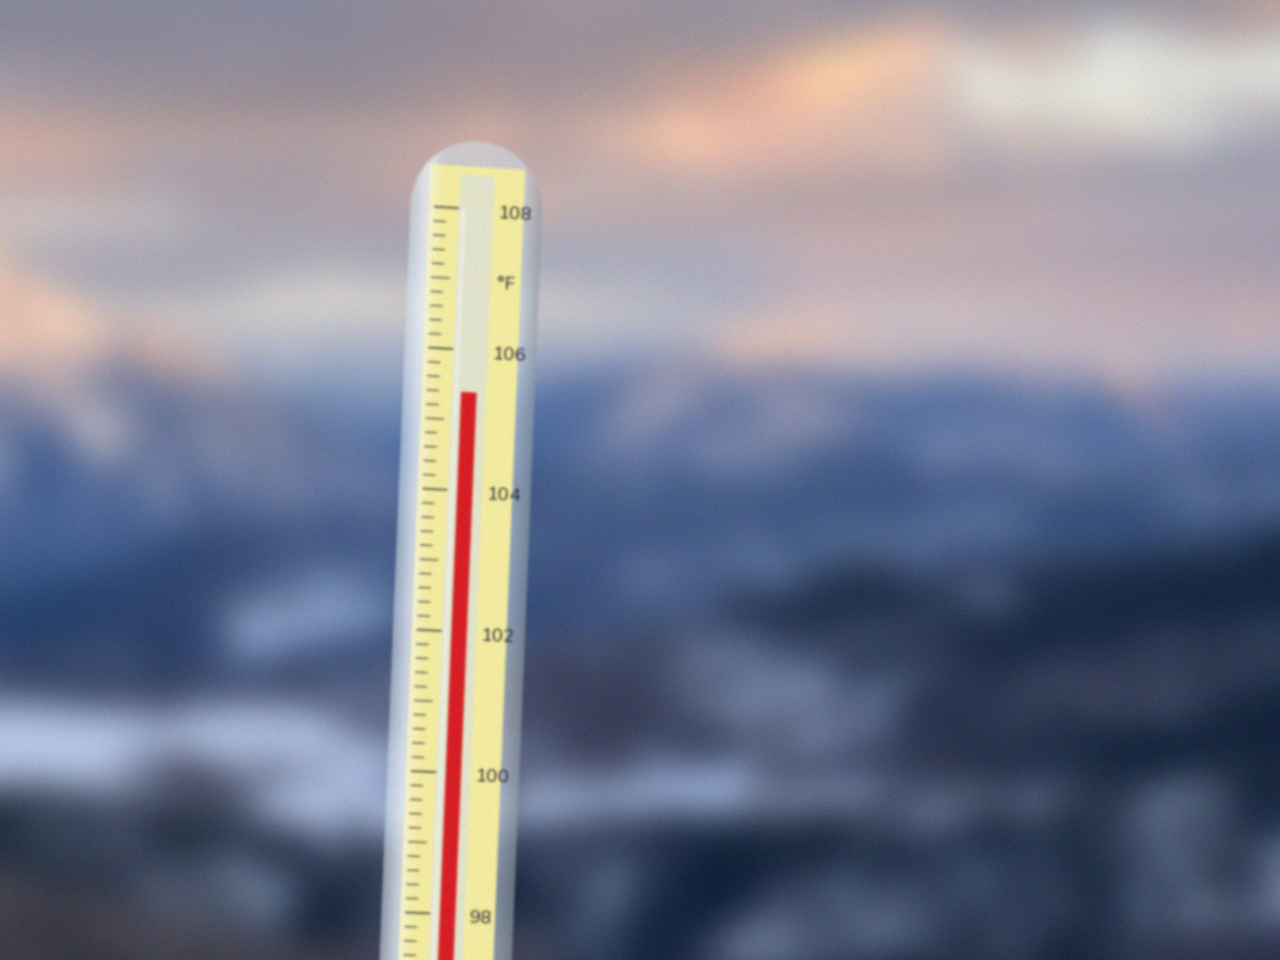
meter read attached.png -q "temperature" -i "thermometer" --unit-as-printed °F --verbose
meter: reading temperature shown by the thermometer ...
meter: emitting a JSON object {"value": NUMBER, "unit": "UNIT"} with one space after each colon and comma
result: {"value": 105.4, "unit": "°F"}
